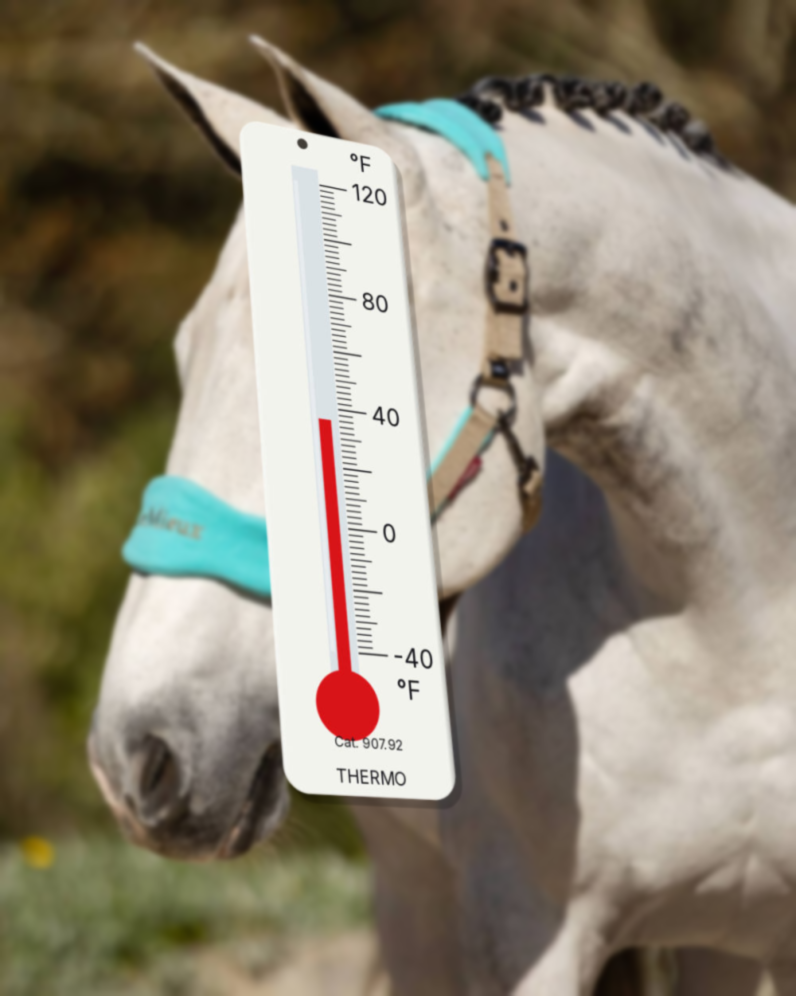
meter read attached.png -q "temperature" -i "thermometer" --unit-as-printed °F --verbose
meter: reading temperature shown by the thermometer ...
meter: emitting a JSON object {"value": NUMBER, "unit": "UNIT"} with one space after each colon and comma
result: {"value": 36, "unit": "°F"}
